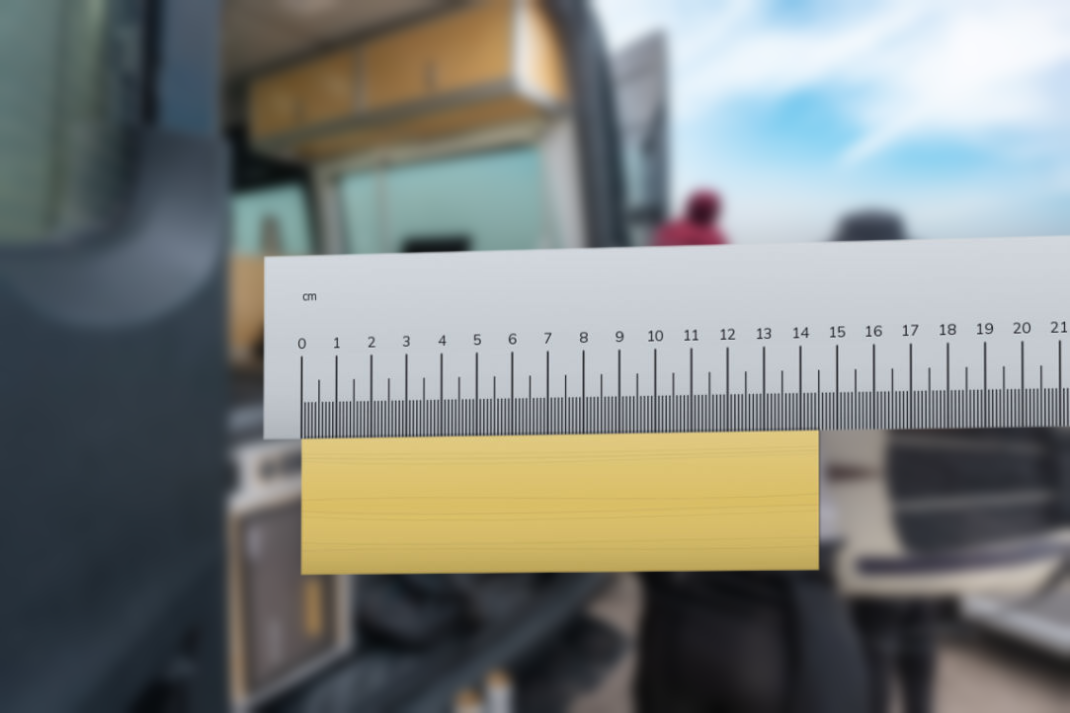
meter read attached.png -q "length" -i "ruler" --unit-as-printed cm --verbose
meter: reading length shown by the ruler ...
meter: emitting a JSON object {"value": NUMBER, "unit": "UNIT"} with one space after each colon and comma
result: {"value": 14.5, "unit": "cm"}
